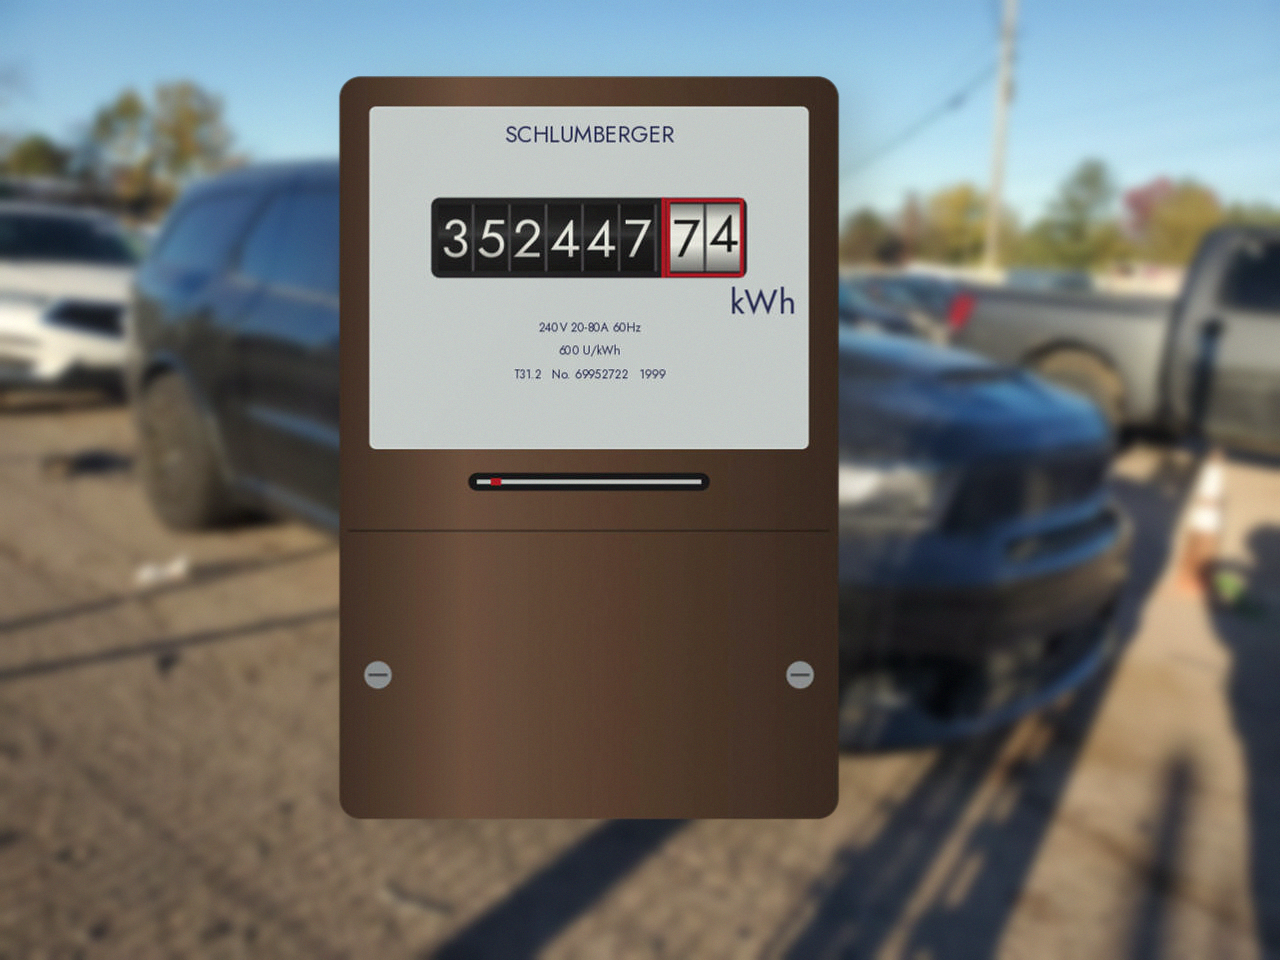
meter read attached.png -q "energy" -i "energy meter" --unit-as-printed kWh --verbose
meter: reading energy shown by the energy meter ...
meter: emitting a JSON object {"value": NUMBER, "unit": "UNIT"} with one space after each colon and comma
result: {"value": 352447.74, "unit": "kWh"}
